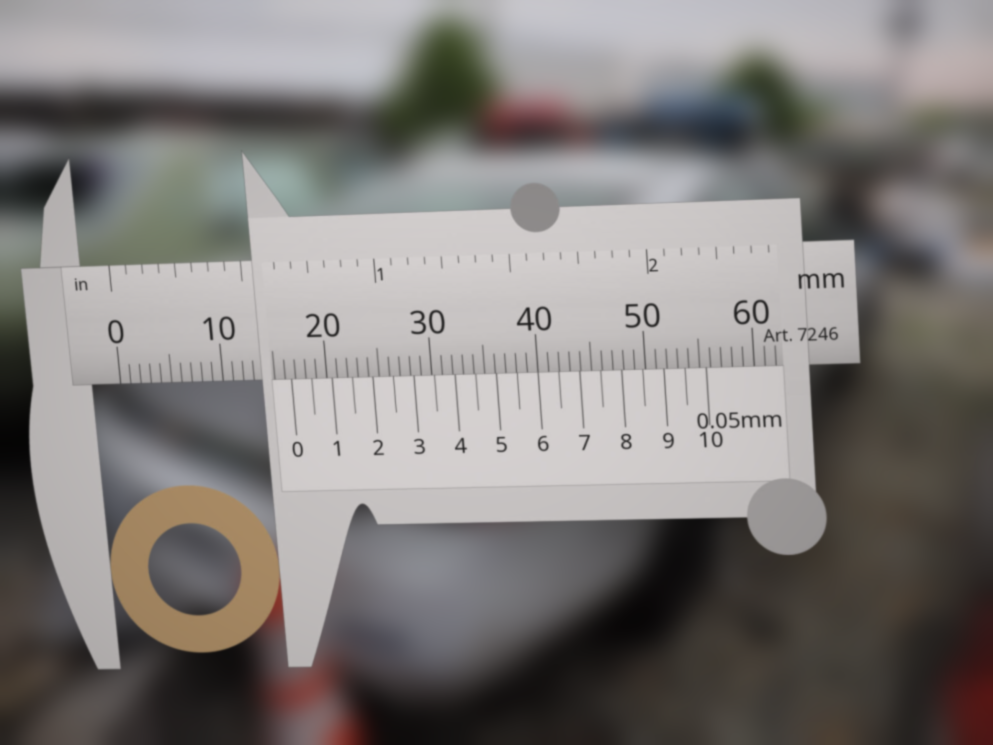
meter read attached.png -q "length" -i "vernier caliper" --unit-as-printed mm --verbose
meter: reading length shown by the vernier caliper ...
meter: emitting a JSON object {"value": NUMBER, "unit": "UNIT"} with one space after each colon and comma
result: {"value": 16.6, "unit": "mm"}
